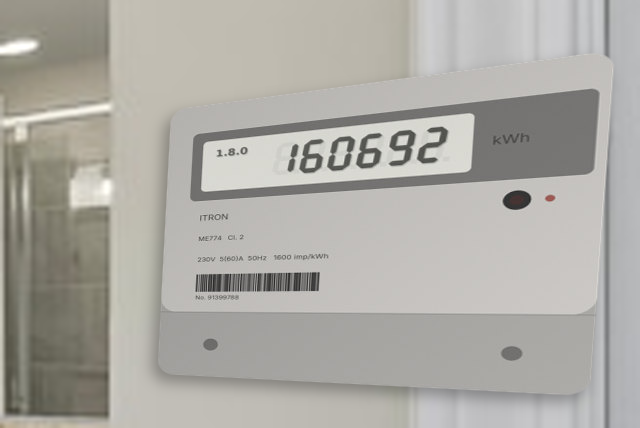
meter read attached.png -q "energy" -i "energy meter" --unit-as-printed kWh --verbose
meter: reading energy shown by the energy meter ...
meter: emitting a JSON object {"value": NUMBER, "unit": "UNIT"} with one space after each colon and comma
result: {"value": 160692, "unit": "kWh"}
